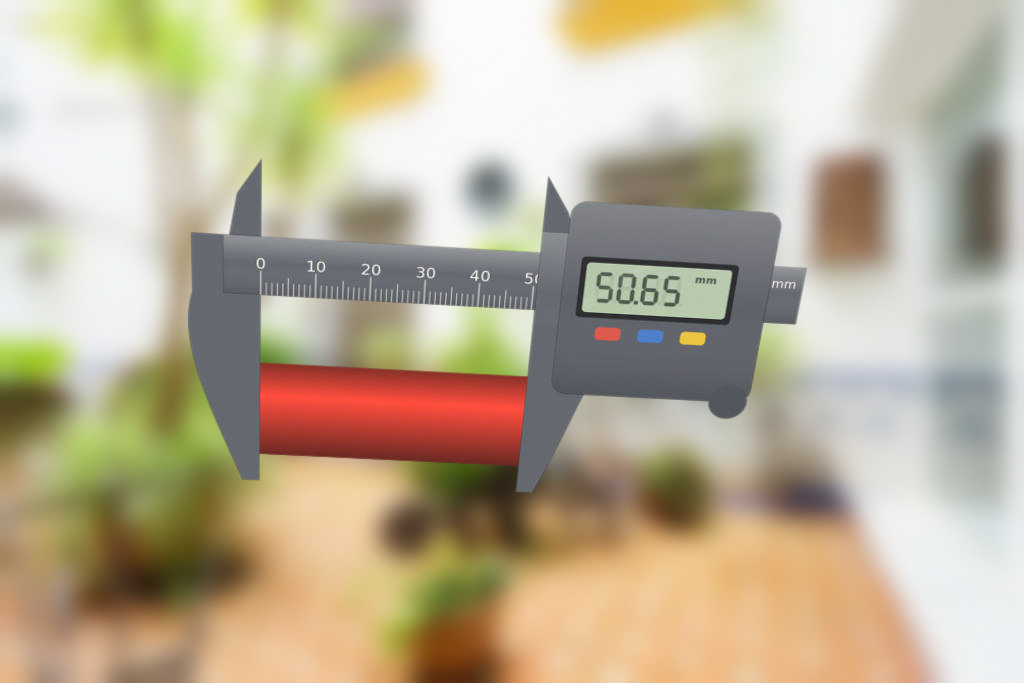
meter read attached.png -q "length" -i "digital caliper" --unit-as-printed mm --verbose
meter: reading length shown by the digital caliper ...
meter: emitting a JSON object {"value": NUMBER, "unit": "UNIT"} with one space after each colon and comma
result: {"value": 50.65, "unit": "mm"}
